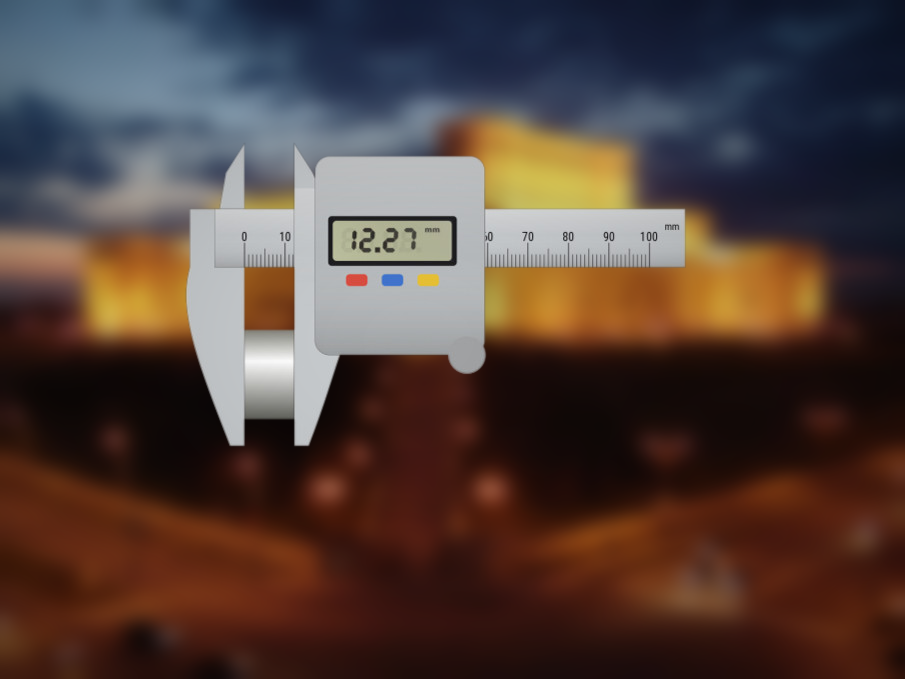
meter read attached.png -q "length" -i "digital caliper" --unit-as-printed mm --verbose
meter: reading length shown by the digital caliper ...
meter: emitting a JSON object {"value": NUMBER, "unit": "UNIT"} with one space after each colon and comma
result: {"value": 12.27, "unit": "mm"}
